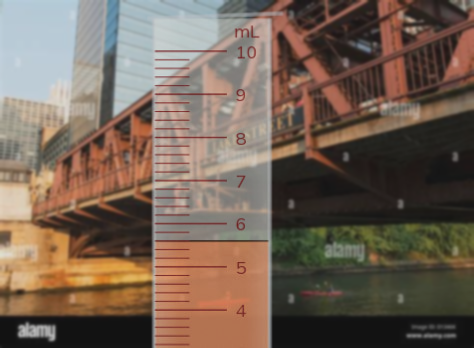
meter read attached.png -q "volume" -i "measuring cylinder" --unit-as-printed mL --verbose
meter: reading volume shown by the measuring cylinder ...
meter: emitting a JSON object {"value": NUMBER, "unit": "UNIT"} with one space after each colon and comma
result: {"value": 5.6, "unit": "mL"}
